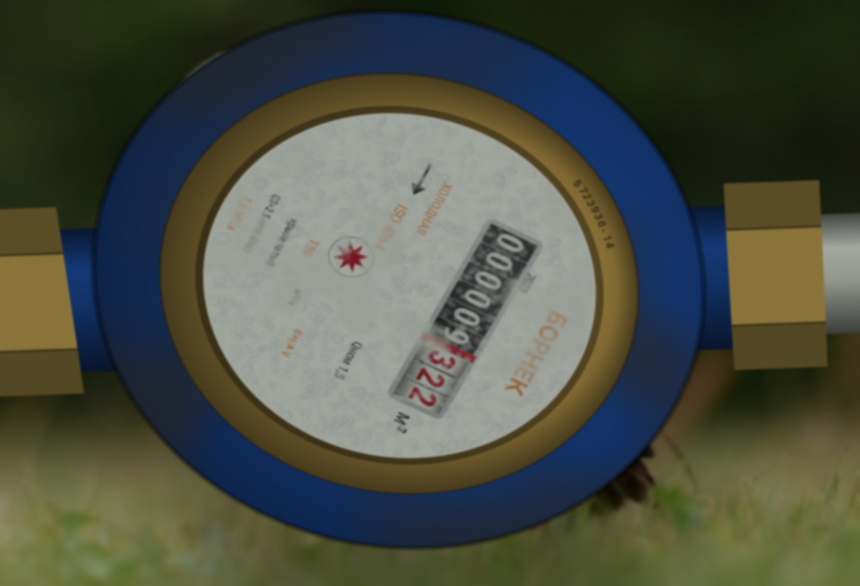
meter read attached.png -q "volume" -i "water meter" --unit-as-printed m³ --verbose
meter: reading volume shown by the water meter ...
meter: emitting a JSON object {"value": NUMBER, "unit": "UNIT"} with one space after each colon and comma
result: {"value": 9.322, "unit": "m³"}
